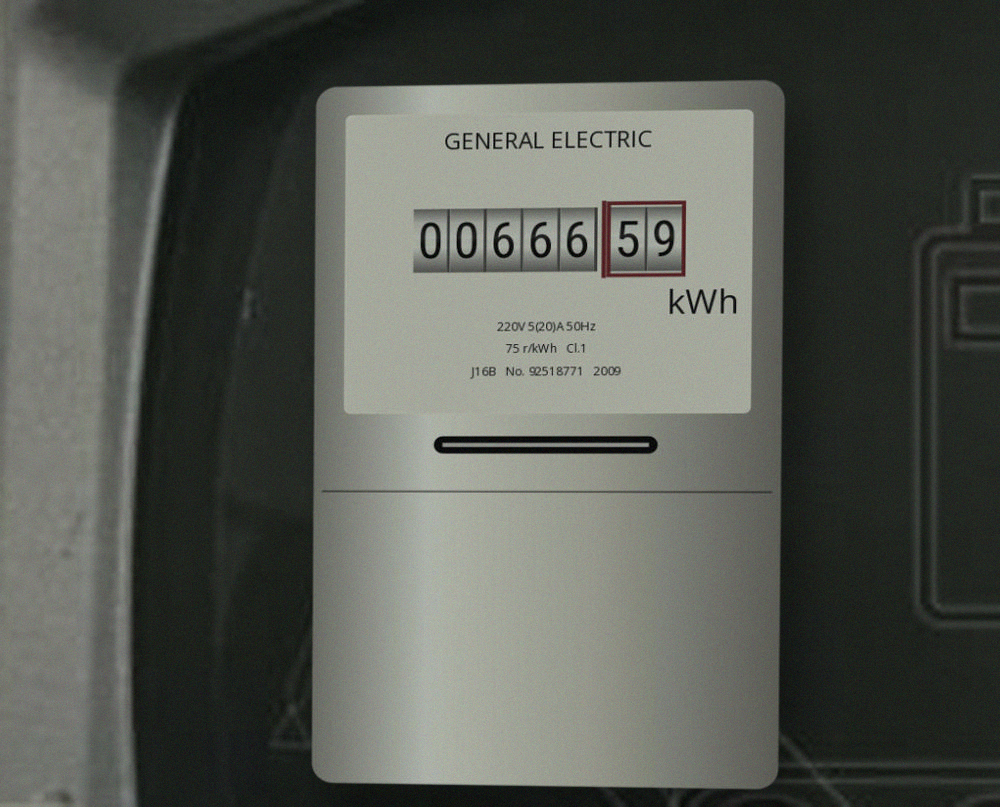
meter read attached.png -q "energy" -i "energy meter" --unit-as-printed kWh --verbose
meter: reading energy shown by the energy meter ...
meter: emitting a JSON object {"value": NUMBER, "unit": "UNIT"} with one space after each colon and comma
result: {"value": 666.59, "unit": "kWh"}
